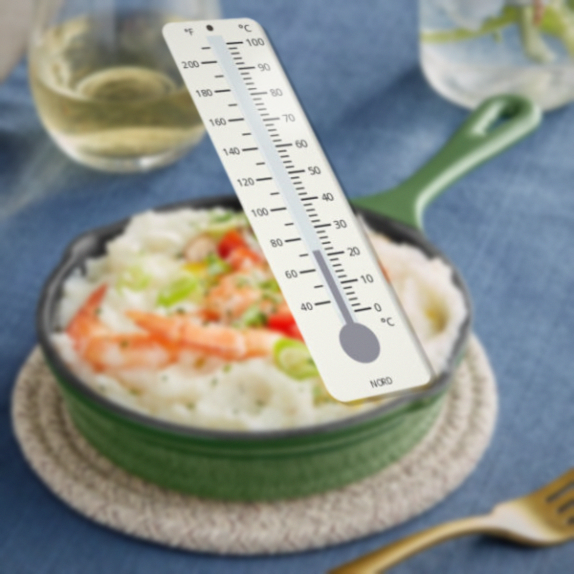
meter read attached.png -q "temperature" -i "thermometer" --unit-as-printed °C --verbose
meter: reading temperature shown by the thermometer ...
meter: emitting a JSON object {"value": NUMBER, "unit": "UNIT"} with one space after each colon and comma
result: {"value": 22, "unit": "°C"}
